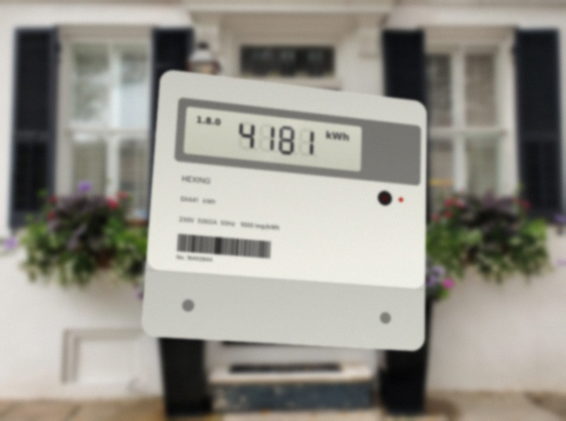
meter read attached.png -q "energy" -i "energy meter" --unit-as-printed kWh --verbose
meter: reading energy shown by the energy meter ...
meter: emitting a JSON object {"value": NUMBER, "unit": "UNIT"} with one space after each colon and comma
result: {"value": 4181, "unit": "kWh"}
